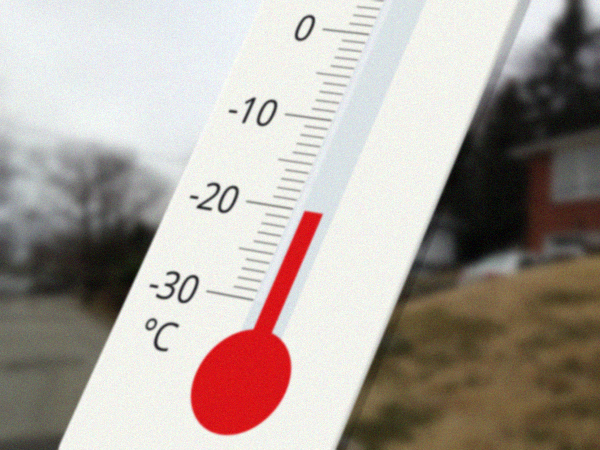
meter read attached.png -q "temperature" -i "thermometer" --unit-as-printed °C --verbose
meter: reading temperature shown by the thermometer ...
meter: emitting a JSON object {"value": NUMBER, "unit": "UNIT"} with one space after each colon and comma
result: {"value": -20, "unit": "°C"}
